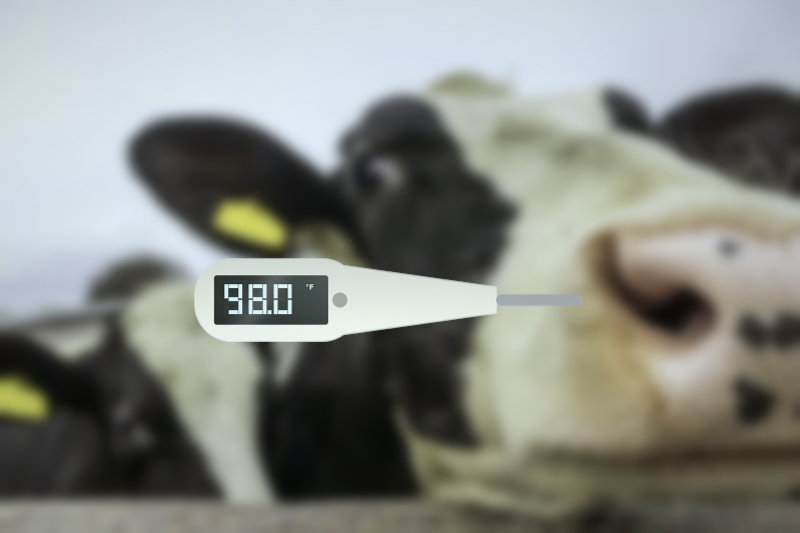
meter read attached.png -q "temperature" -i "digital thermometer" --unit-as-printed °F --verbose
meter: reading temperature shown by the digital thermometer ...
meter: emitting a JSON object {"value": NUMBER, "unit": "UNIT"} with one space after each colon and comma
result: {"value": 98.0, "unit": "°F"}
